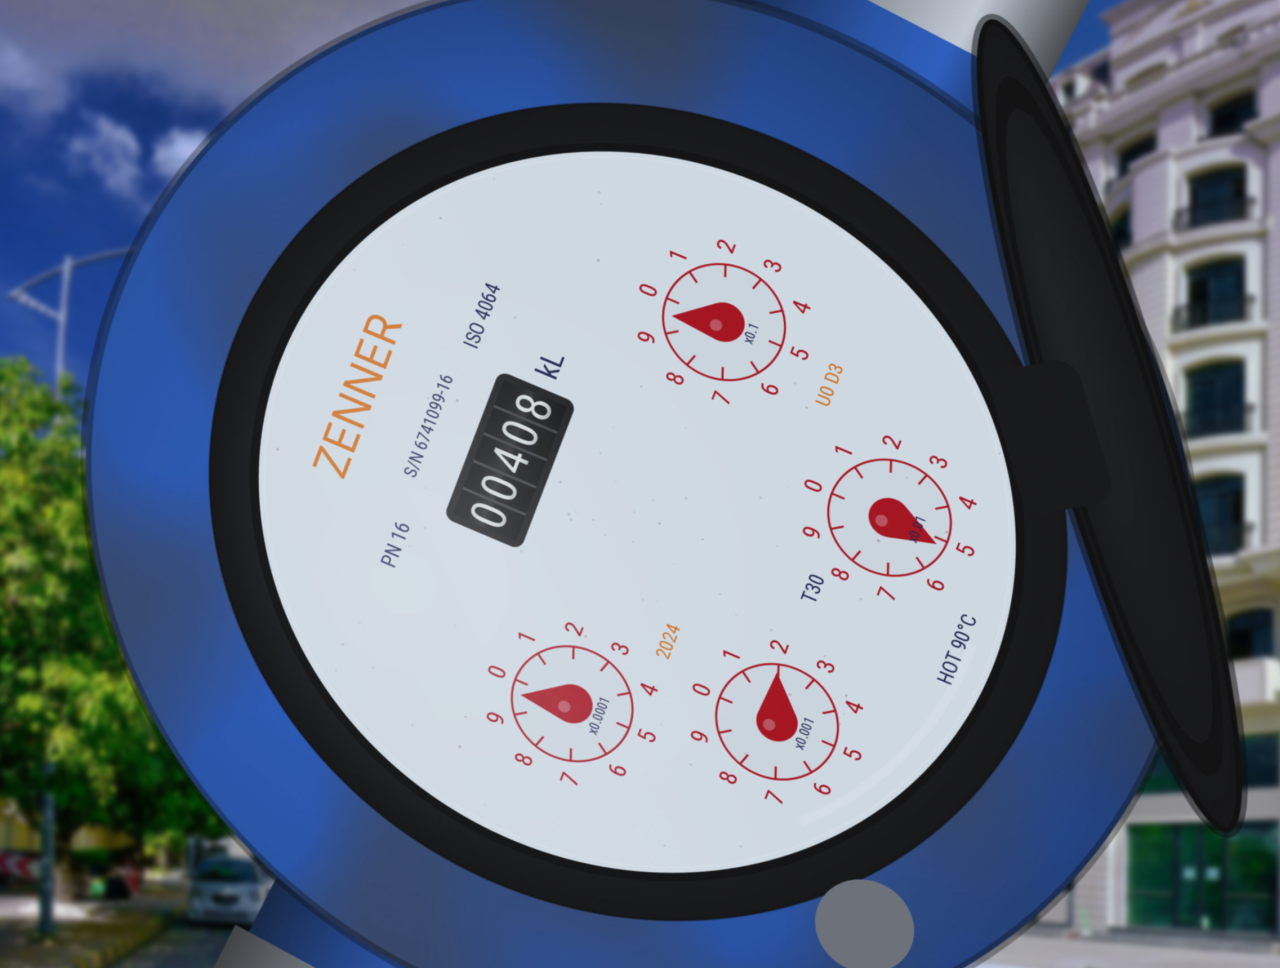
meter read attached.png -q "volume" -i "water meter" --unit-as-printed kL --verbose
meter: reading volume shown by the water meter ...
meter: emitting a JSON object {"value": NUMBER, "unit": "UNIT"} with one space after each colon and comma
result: {"value": 407.9519, "unit": "kL"}
